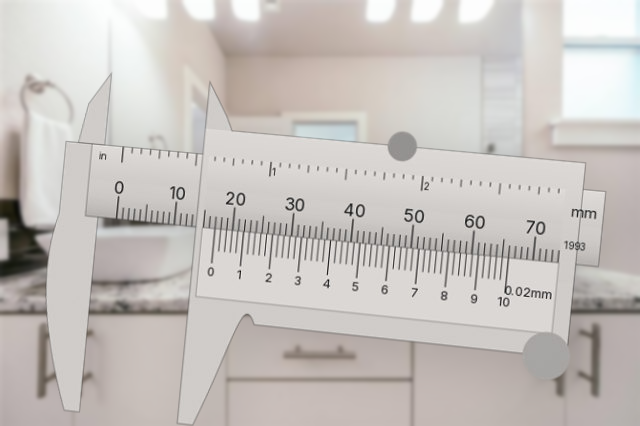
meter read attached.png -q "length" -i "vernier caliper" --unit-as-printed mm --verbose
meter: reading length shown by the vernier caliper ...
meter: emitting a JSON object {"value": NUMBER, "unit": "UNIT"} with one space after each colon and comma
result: {"value": 17.0, "unit": "mm"}
